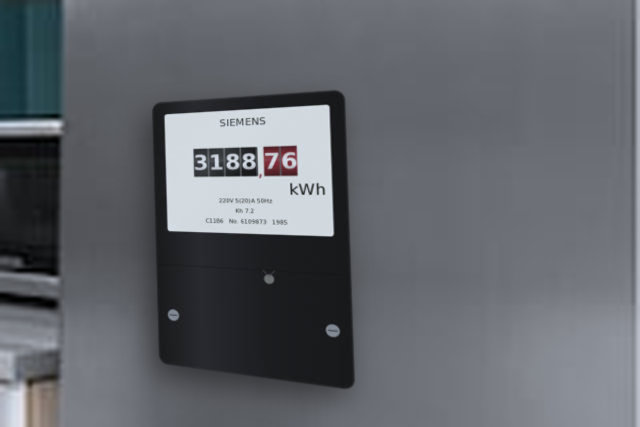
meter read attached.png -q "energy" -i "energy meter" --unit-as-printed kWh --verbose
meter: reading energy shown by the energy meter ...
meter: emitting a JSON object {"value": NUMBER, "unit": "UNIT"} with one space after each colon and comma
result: {"value": 3188.76, "unit": "kWh"}
